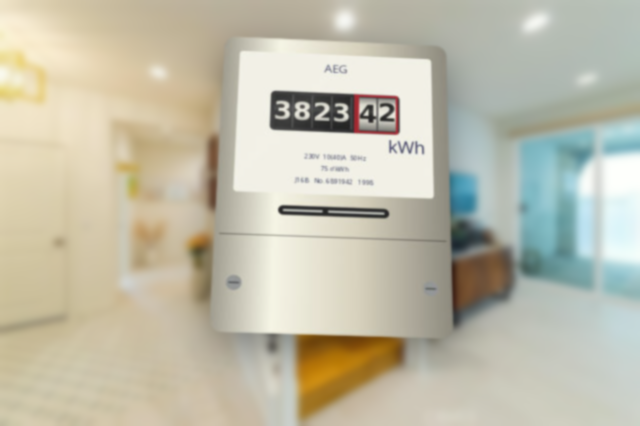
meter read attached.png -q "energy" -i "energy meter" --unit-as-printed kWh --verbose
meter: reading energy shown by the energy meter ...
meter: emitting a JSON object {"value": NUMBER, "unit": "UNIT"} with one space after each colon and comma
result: {"value": 3823.42, "unit": "kWh"}
